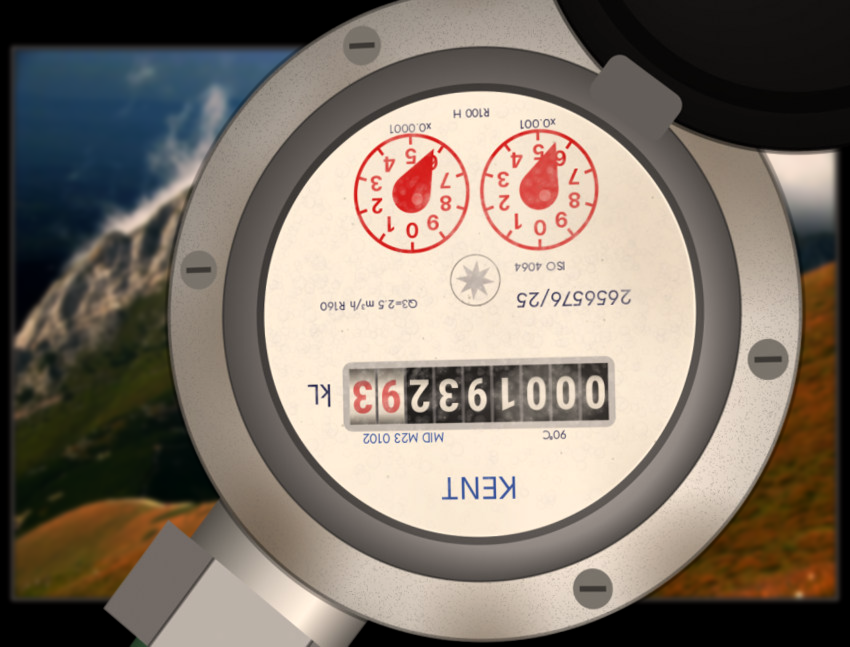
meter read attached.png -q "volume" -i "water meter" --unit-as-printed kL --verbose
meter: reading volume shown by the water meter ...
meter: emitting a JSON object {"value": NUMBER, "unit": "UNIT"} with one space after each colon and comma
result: {"value": 1932.9355, "unit": "kL"}
